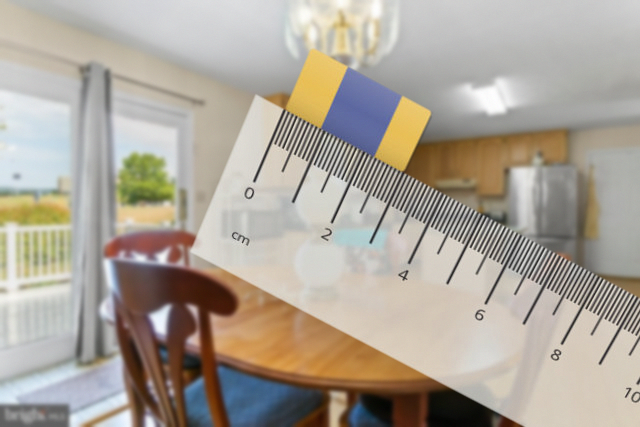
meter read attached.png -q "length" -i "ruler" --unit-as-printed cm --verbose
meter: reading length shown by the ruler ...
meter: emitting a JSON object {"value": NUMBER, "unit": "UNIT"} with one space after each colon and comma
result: {"value": 3, "unit": "cm"}
